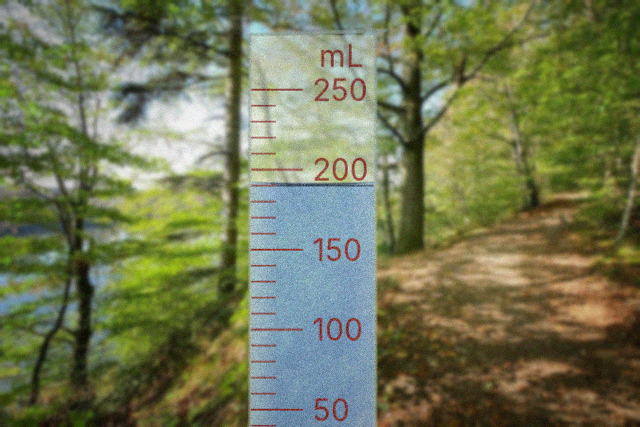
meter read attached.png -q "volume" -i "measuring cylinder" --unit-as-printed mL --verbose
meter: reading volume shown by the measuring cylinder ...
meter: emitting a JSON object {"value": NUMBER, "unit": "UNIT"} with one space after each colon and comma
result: {"value": 190, "unit": "mL"}
